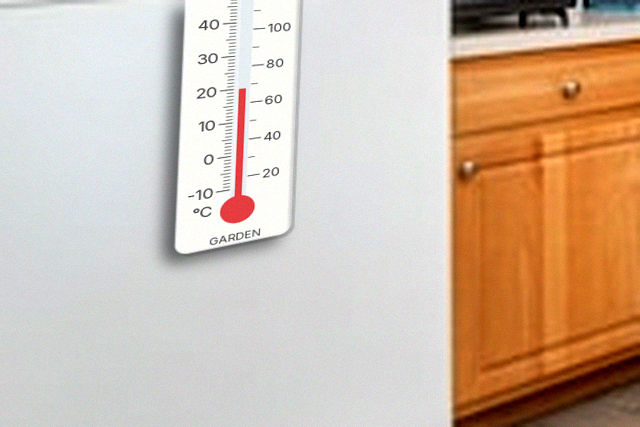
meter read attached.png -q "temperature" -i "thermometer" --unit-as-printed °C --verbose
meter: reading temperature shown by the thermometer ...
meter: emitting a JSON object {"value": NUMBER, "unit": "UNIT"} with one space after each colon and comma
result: {"value": 20, "unit": "°C"}
